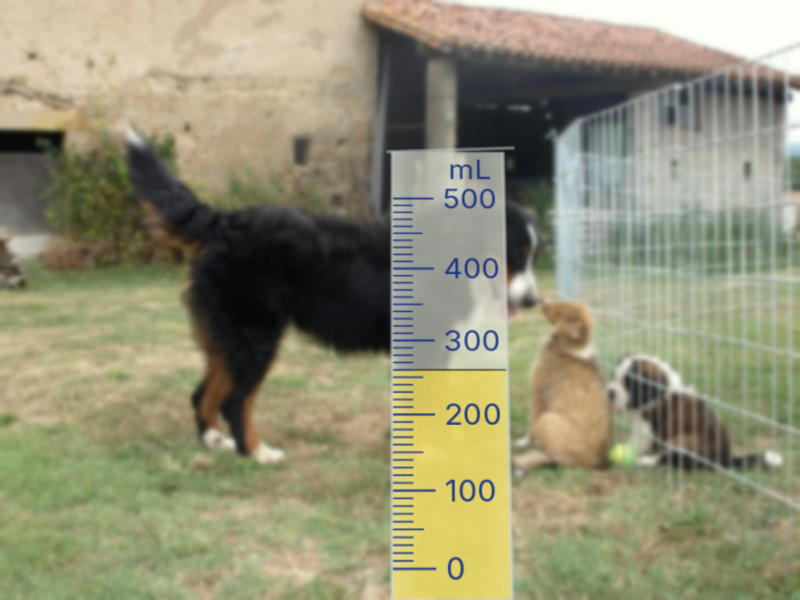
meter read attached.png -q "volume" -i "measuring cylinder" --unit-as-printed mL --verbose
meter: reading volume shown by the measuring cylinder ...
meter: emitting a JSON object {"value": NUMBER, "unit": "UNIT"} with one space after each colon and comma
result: {"value": 260, "unit": "mL"}
